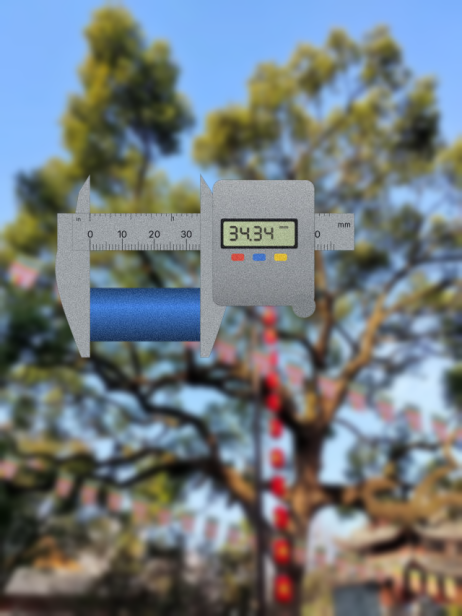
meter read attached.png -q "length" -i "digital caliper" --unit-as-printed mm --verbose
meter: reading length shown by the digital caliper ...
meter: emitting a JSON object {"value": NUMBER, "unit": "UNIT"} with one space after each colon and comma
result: {"value": 34.34, "unit": "mm"}
